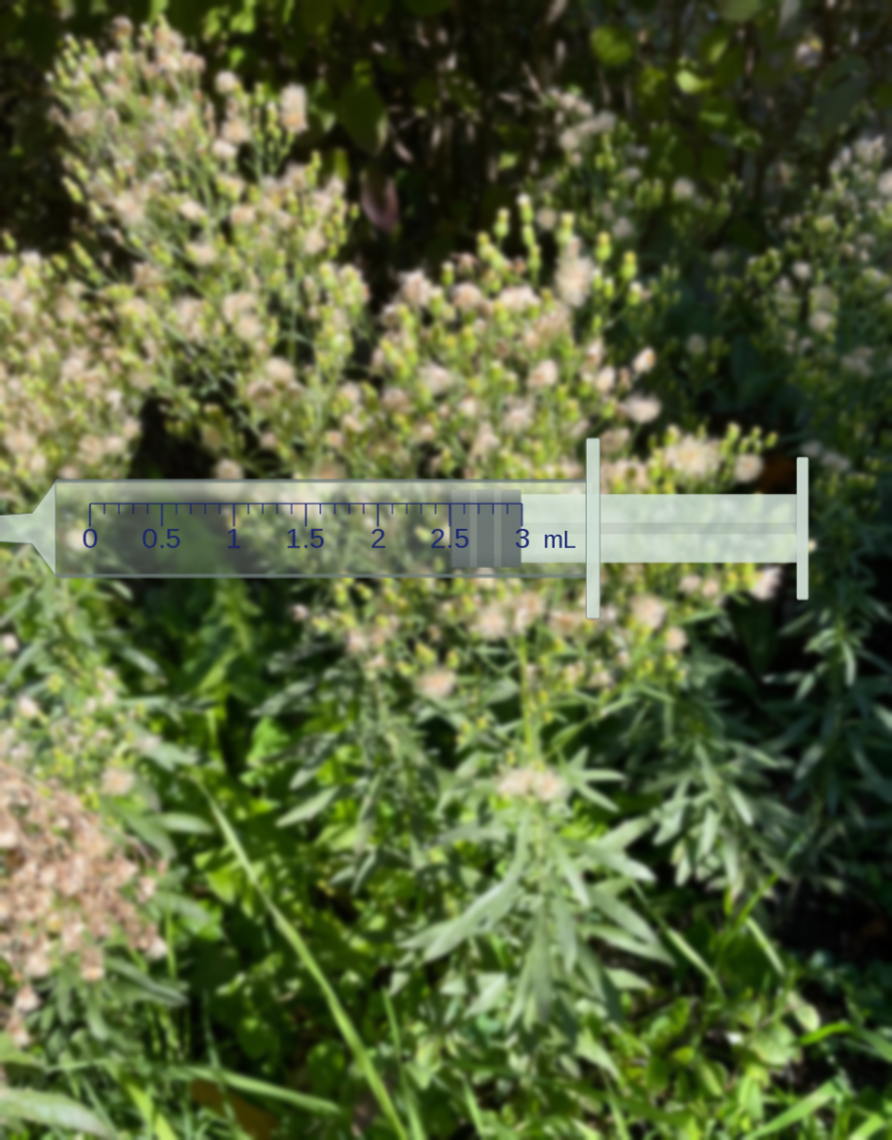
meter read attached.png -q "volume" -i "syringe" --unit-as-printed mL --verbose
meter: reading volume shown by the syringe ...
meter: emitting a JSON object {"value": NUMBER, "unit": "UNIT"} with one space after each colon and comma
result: {"value": 2.5, "unit": "mL"}
